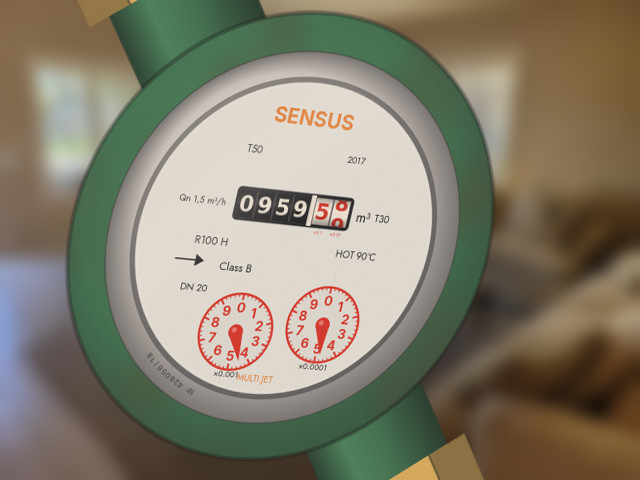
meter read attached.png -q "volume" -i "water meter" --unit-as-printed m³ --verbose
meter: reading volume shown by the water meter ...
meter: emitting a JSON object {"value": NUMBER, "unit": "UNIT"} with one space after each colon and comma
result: {"value": 959.5844, "unit": "m³"}
